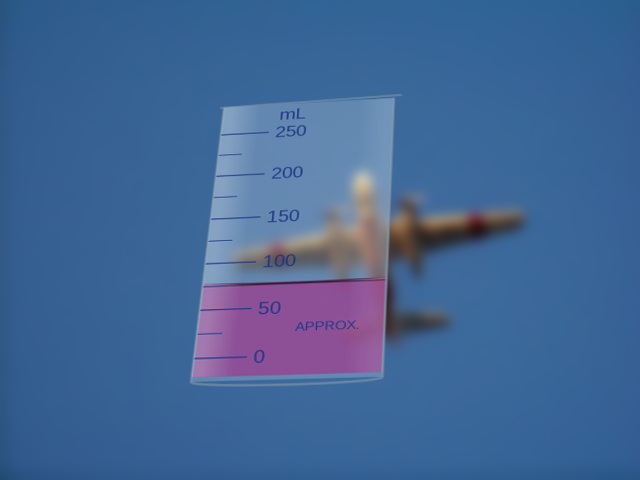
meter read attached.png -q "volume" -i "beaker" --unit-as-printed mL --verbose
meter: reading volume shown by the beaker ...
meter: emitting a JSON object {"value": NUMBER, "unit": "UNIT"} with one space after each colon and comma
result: {"value": 75, "unit": "mL"}
